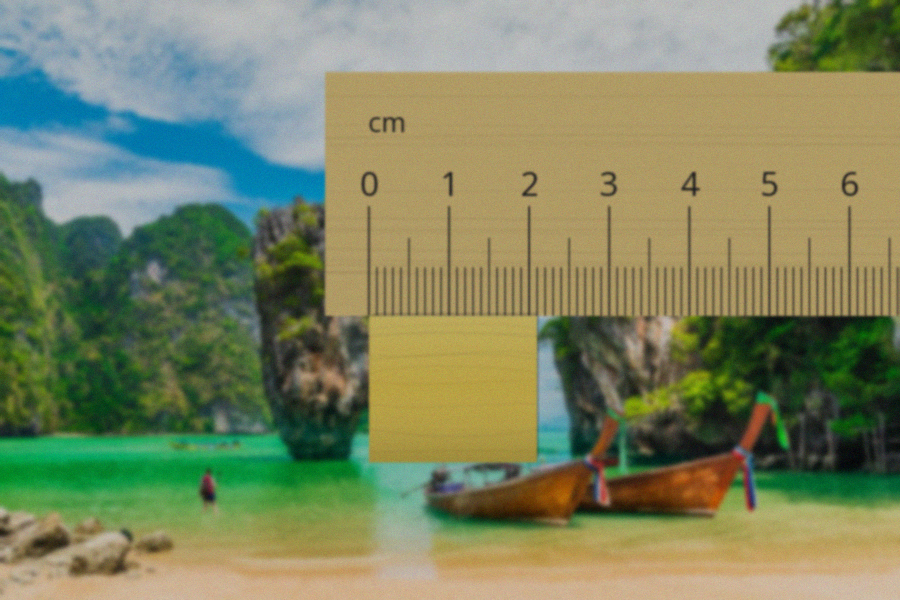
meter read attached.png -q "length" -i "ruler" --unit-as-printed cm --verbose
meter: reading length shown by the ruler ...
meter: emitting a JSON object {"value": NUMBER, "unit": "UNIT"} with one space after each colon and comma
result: {"value": 2.1, "unit": "cm"}
